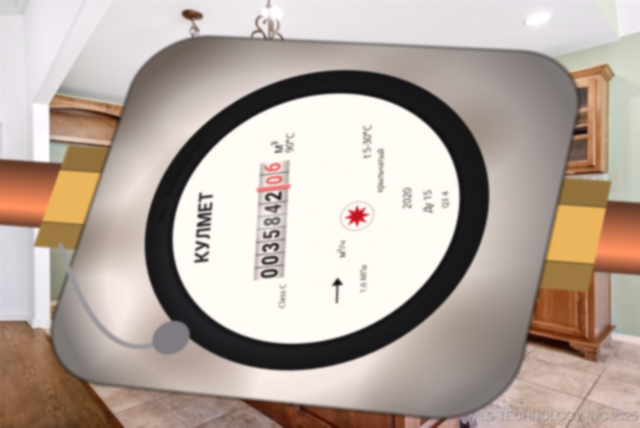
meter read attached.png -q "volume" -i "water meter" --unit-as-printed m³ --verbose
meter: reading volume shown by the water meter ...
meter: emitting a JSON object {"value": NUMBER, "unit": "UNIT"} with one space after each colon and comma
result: {"value": 35842.06, "unit": "m³"}
